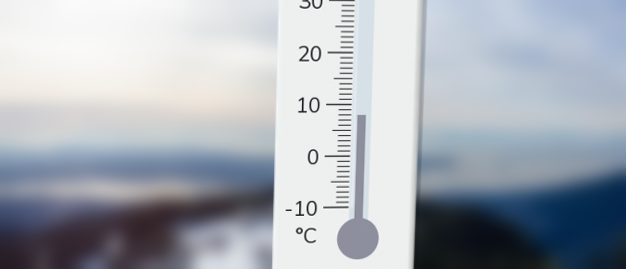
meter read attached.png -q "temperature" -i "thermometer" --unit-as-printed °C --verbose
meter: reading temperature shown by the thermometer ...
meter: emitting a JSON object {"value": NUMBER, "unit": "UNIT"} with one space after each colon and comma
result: {"value": 8, "unit": "°C"}
